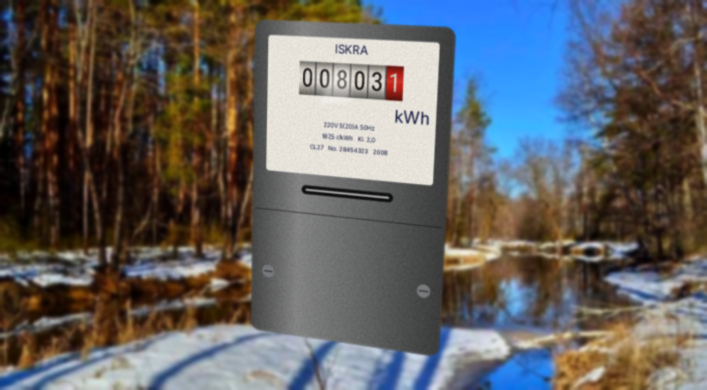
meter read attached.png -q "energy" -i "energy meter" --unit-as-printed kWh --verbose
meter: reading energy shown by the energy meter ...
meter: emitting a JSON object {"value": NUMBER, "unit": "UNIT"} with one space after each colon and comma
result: {"value": 803.1, "unit": "kWh"}
